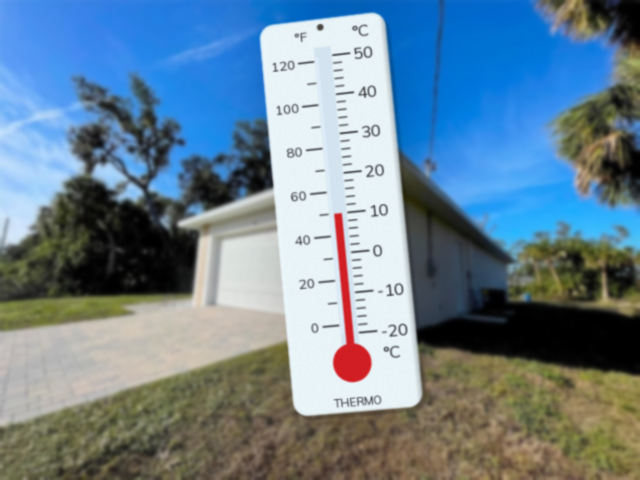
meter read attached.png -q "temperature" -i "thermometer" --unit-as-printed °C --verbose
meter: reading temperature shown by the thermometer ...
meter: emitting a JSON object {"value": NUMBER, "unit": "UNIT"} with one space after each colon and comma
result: {"value": 10, "unit": "°C"}
